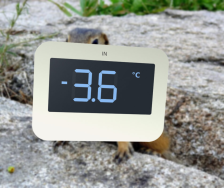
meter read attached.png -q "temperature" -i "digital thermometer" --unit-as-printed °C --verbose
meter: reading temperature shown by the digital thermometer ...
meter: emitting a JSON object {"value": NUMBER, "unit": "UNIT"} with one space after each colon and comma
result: {"value": -3.6, "unit": "°C"}
